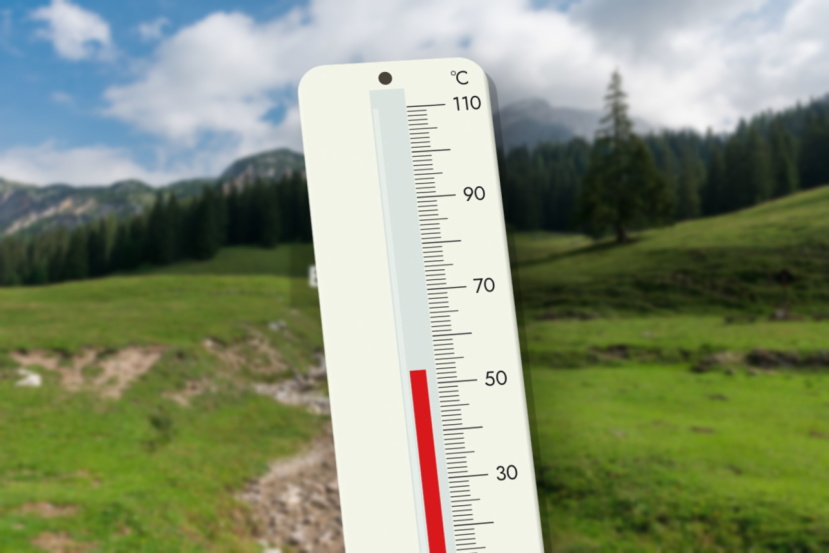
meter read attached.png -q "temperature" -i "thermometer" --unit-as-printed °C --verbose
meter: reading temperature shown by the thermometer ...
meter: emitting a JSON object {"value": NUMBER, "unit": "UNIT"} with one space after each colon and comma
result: {"value": 53, "unit": "°C"}
